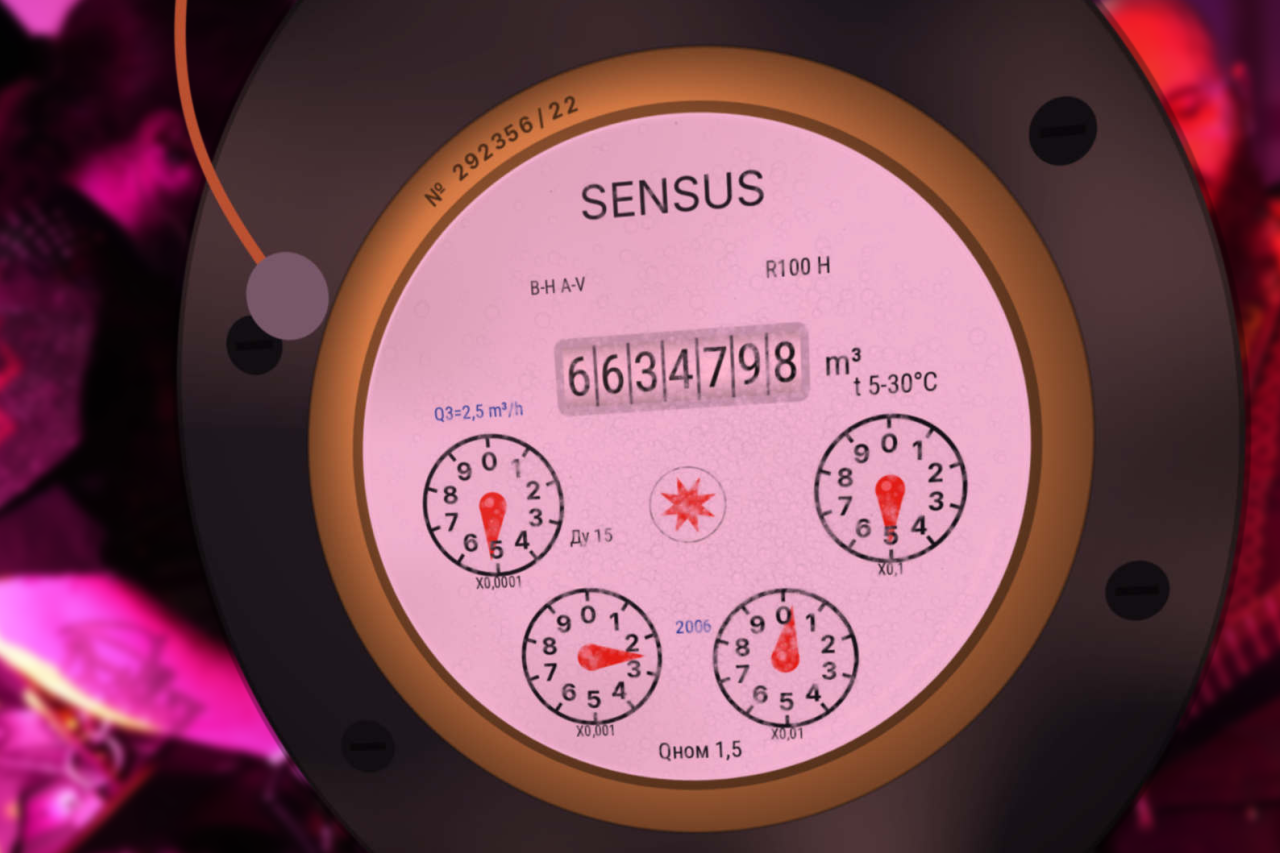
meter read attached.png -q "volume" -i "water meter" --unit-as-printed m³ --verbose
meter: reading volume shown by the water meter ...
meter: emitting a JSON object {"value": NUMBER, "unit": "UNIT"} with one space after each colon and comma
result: {"value": 6634798.5025, "unit": "m³"}
